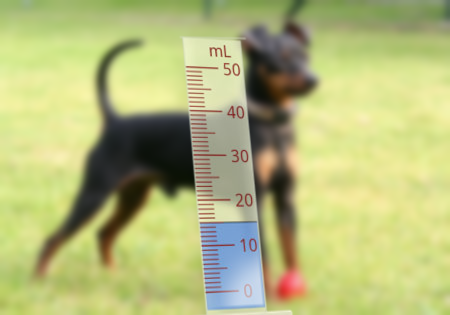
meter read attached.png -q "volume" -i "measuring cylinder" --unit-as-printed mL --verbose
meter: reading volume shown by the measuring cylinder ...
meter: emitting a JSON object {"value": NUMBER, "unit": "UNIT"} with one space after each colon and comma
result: {"value": 15, "unit": "mL"}
